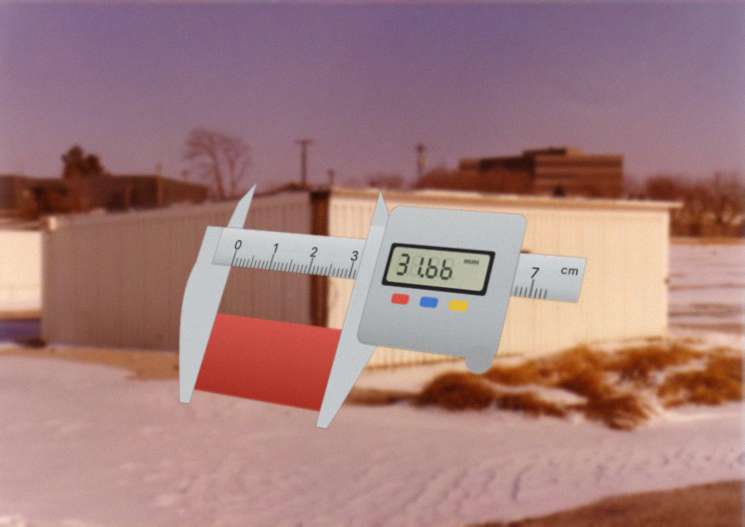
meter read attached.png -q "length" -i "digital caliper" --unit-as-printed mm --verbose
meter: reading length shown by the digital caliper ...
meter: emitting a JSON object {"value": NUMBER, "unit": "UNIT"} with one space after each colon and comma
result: {"value": 31.66, "unit": "mm"}
